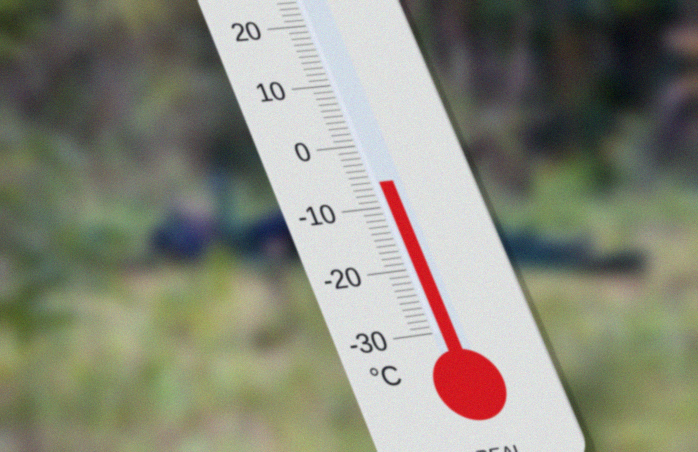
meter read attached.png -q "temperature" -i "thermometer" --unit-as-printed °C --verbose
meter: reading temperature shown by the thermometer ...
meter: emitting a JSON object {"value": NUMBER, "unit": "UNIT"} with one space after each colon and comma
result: {"value": -6, "unit": "°C"}
